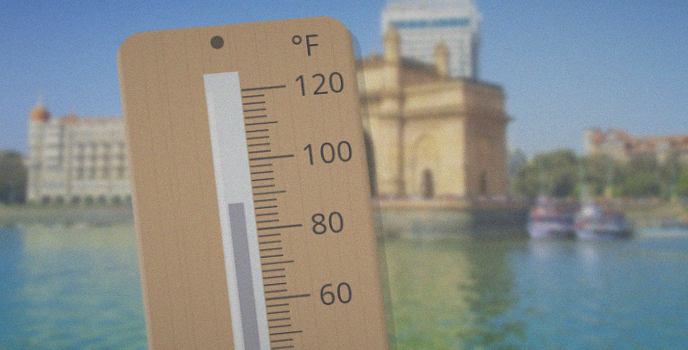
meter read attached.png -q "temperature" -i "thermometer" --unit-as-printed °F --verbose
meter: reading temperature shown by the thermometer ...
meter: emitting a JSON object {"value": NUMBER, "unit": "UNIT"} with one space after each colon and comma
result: {"value": 88, "unit": "°F"}
